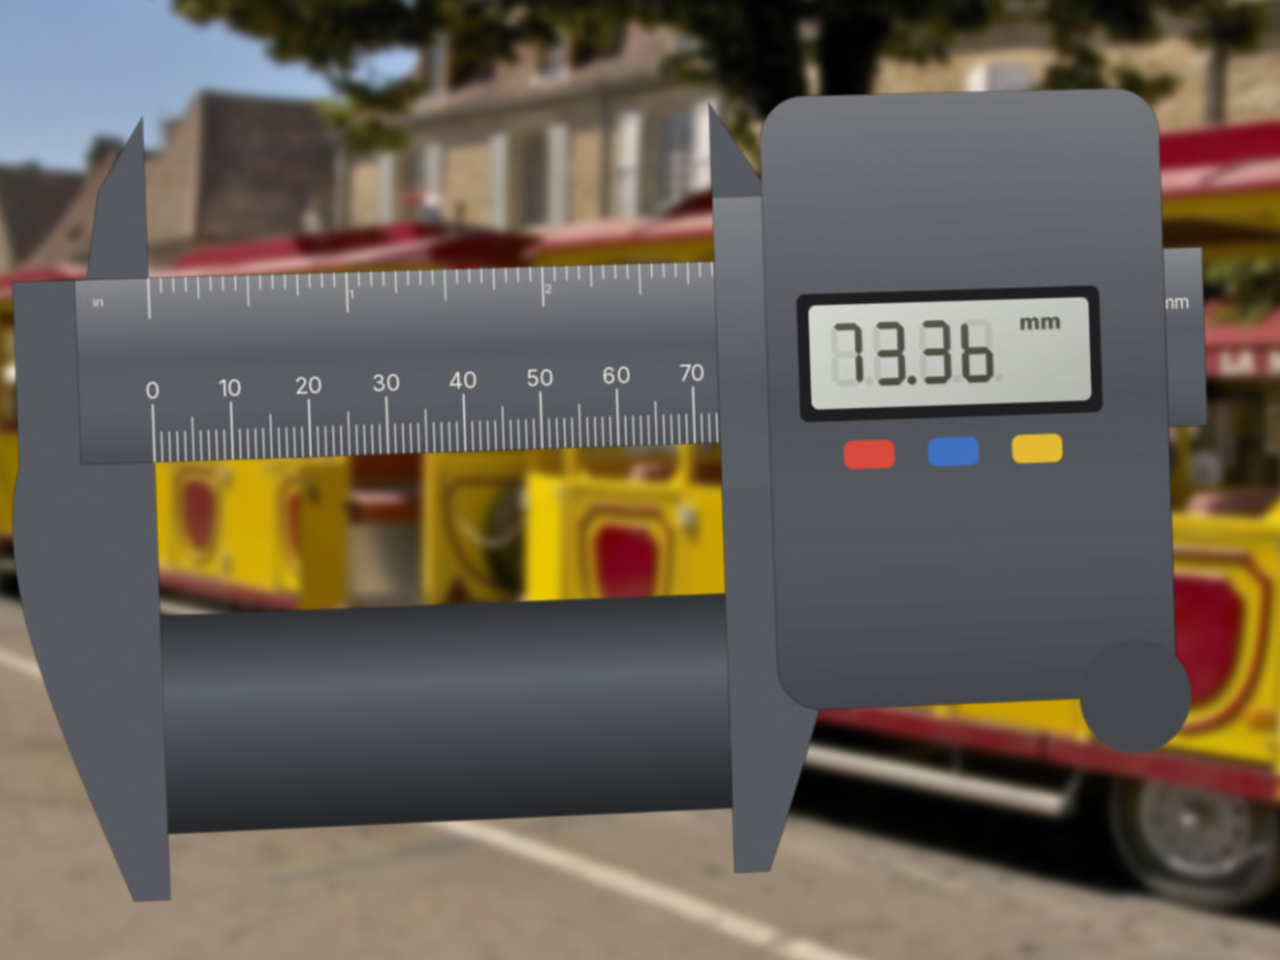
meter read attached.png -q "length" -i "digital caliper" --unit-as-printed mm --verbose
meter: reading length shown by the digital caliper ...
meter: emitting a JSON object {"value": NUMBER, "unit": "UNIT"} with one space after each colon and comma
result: {"value": 73.36, "unit": "mm"}
